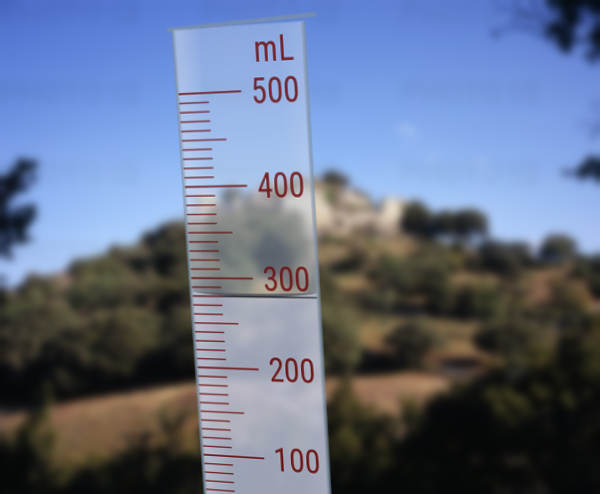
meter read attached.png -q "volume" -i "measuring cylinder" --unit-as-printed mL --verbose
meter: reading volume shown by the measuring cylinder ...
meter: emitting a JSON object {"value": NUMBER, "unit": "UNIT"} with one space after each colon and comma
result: {"value": 280, "unit": "mL"}
